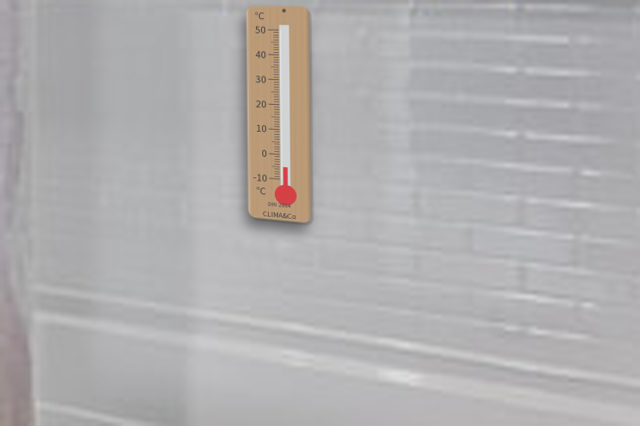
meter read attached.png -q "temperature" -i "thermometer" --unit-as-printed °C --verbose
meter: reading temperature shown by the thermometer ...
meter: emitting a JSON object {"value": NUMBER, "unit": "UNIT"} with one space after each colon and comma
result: {"value": -5, "unit": "°C"}
